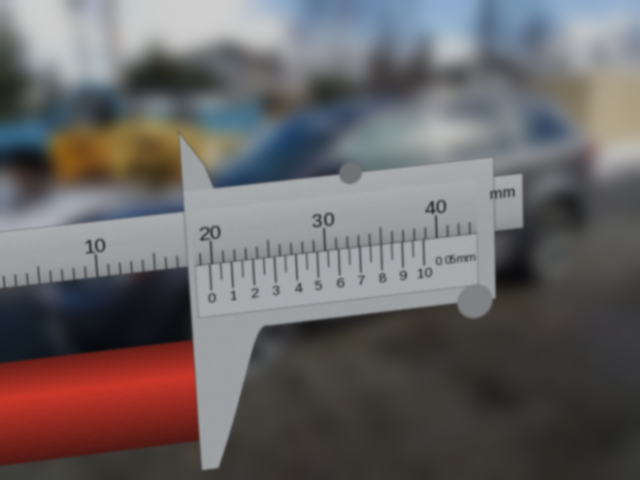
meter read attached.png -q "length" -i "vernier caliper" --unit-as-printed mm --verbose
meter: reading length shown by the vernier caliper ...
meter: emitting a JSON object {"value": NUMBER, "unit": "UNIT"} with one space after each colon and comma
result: {"value": 19.8, "unit": "mm"}
